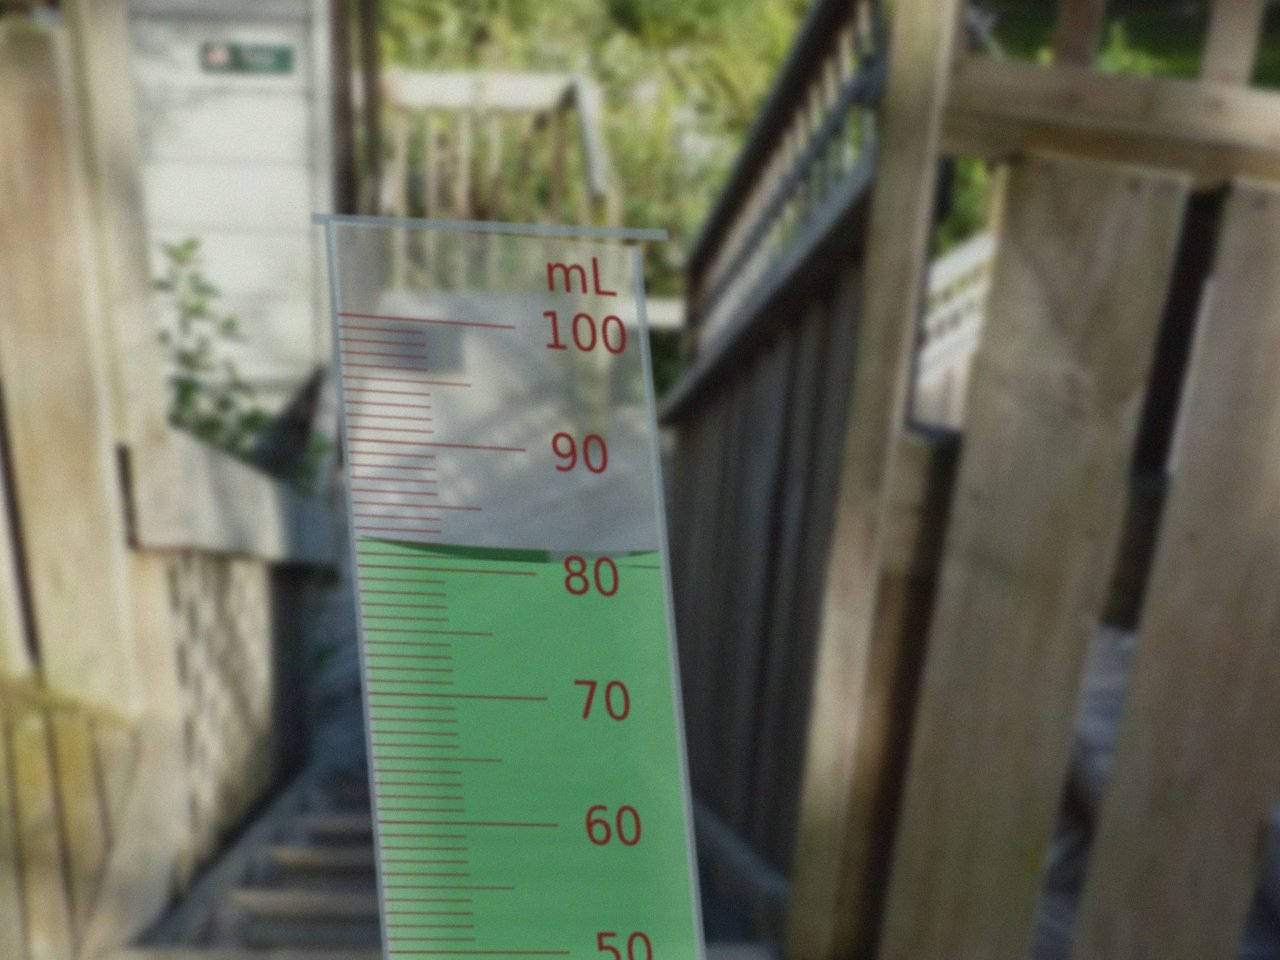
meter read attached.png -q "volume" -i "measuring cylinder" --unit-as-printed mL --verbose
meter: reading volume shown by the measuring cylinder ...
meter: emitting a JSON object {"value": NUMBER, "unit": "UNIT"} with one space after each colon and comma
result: {"value": 81, "unit": "mL"}
